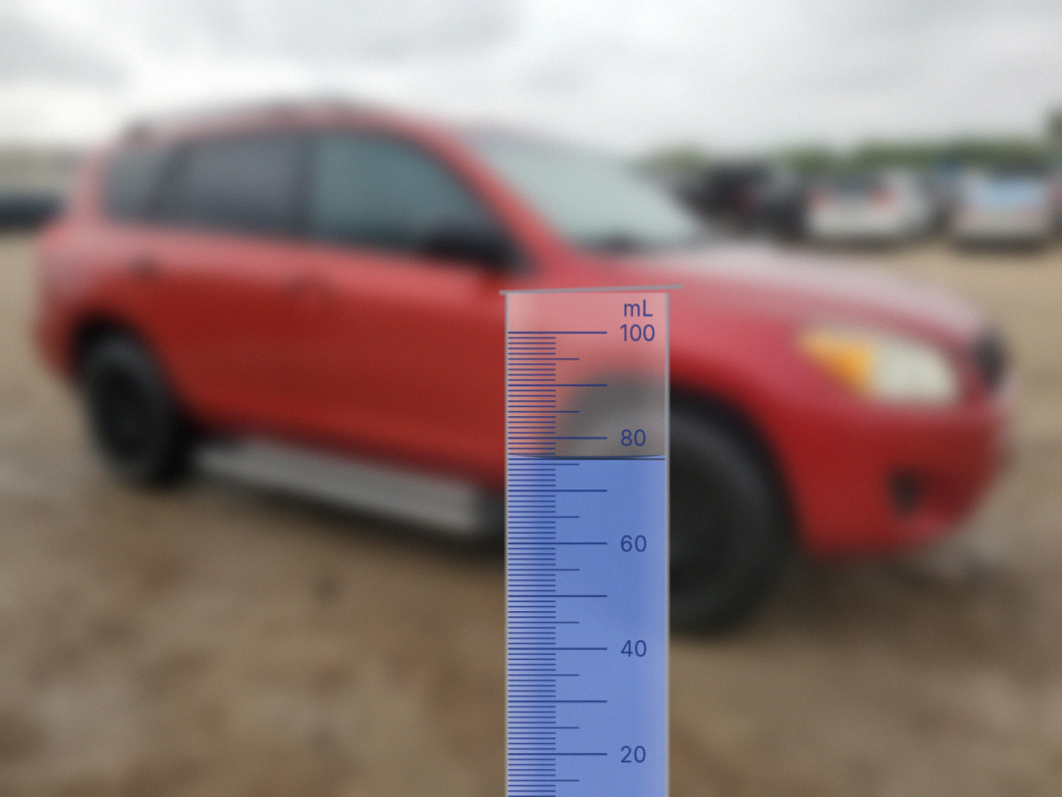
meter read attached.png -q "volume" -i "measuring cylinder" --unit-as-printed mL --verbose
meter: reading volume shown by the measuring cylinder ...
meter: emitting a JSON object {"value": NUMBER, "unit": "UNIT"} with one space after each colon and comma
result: {"value": 76, "unit": "mL"}
